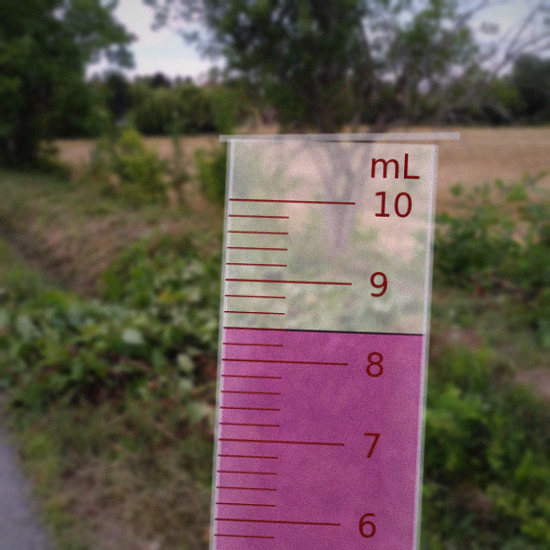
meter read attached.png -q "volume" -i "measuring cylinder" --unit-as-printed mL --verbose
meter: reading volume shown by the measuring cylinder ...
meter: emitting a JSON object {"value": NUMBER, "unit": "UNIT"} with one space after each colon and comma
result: {"value": 8.4, "unit": "mL"}
